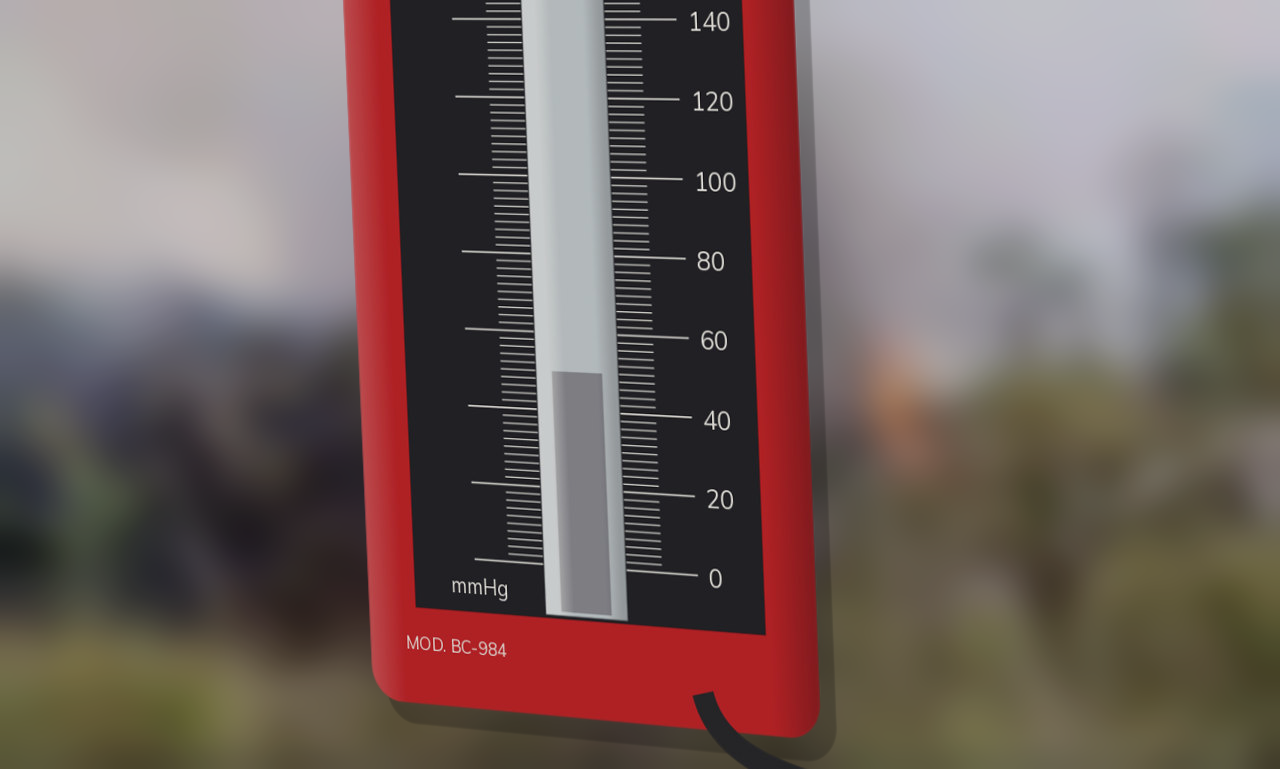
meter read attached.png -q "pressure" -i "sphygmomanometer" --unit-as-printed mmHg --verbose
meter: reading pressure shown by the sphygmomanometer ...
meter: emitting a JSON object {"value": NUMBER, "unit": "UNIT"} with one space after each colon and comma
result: {"value": 50, "unit": "mmHg"}
